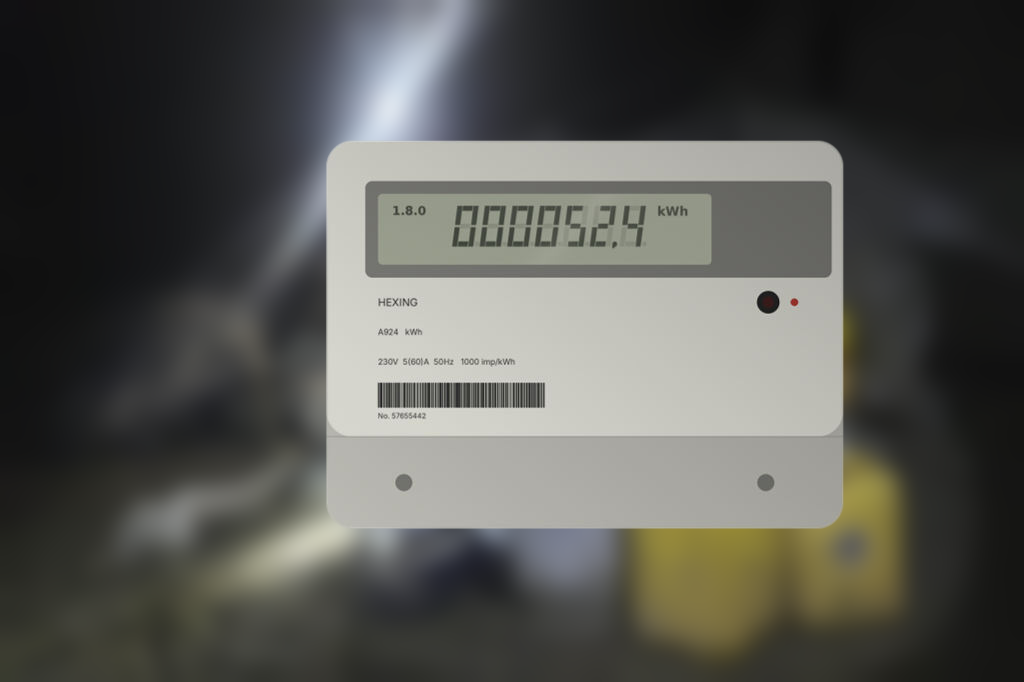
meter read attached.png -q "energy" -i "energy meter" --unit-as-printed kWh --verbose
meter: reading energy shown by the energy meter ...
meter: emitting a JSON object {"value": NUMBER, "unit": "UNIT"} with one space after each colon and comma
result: {"value": 52.4, "unit": "kWh"}
